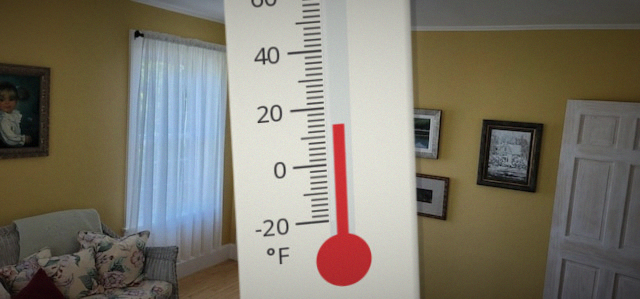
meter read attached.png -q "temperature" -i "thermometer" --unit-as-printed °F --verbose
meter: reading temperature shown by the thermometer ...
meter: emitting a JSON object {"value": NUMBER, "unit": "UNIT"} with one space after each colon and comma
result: {"value": 14, "unit": "°F"}
